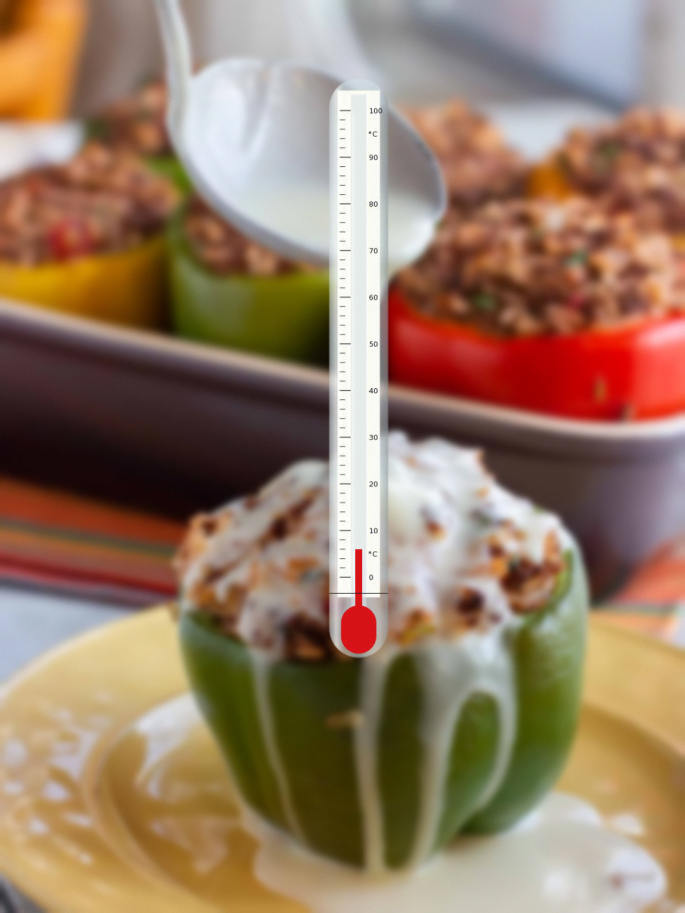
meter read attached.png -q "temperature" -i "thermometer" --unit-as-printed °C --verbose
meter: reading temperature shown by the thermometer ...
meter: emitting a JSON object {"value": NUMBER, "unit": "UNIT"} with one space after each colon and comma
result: {"value": 6, "unit": "°C"}
